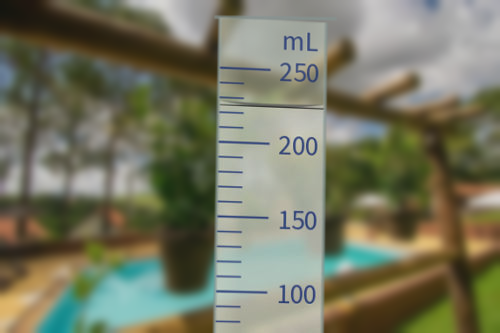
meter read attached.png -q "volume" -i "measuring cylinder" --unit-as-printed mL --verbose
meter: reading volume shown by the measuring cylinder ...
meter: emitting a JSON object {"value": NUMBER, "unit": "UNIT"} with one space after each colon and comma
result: {"value": 225, "unit": "mL"}
